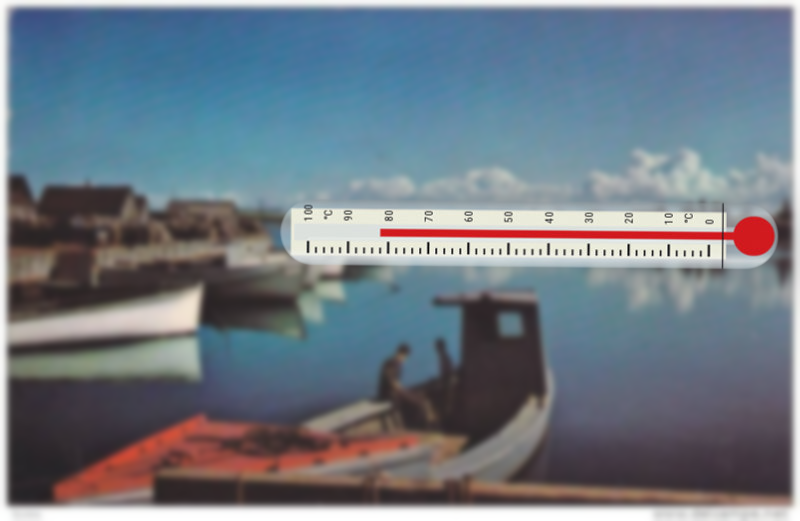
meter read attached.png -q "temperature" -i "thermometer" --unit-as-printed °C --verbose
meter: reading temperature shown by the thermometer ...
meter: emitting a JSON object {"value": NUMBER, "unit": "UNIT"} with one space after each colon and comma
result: {"value": 82, "unit": "°C"}
